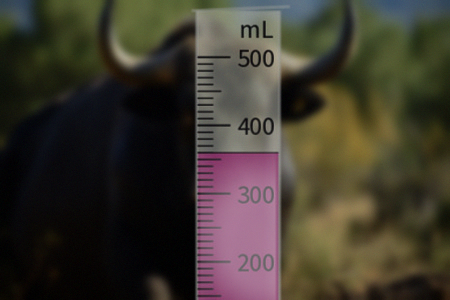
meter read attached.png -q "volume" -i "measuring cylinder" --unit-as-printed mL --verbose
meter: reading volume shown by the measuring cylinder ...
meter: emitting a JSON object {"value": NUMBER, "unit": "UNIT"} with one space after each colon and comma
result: {"value": 360, "unit": "mL"}
